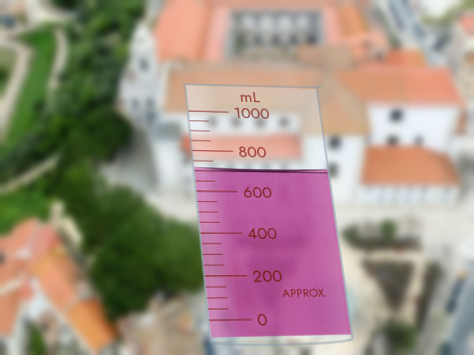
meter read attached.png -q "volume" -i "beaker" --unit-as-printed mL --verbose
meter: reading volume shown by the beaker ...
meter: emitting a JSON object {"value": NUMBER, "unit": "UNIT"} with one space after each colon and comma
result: {"value": 700, "unit": "mL"}
